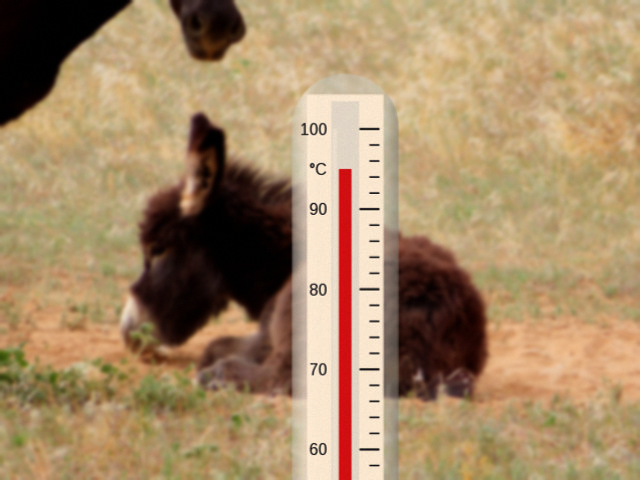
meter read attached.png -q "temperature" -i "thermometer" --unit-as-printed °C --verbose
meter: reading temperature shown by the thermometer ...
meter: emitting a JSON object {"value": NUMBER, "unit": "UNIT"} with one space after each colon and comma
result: {"value": 95, "unit": "°C"}
